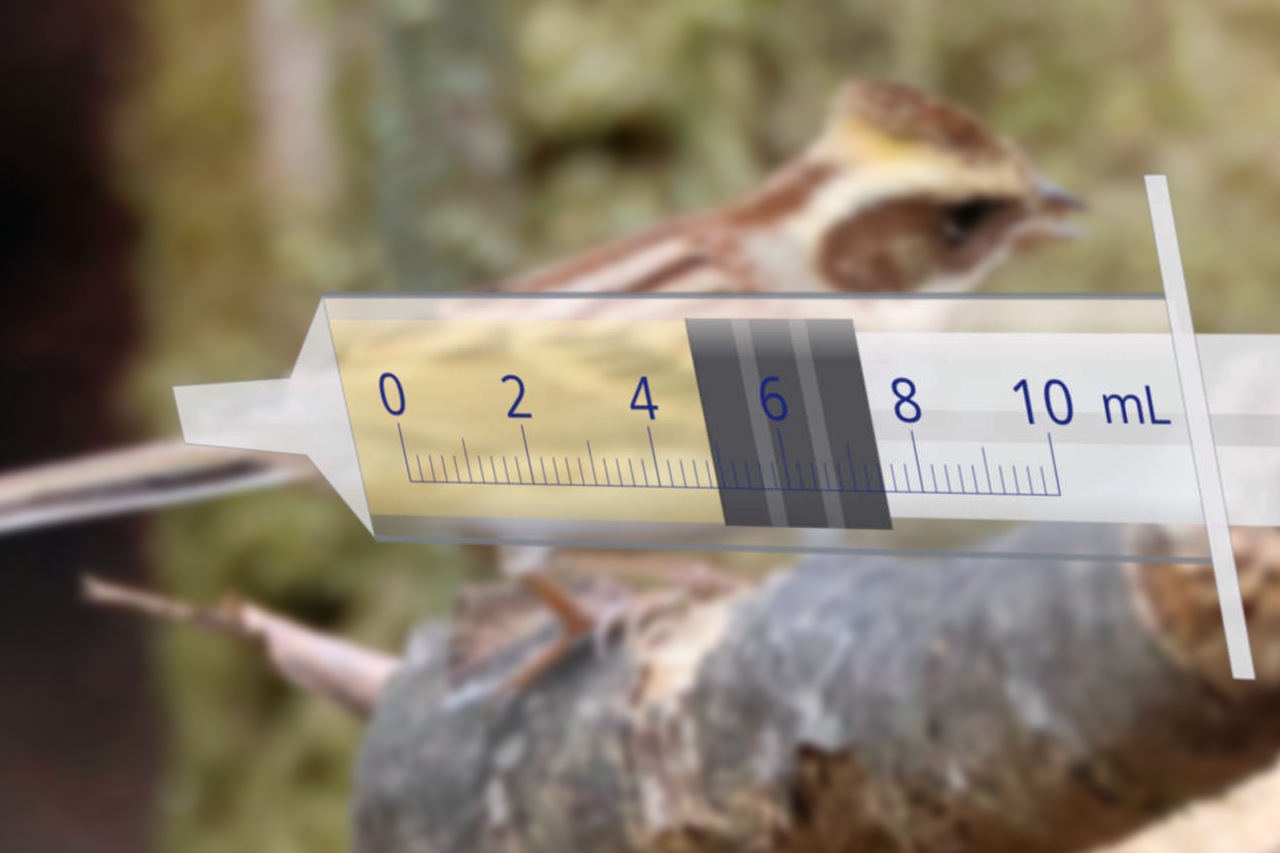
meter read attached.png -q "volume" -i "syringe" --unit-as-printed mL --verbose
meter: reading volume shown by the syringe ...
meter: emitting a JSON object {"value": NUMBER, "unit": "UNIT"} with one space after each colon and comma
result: {"value": 4.9, "unit": "mL"}
